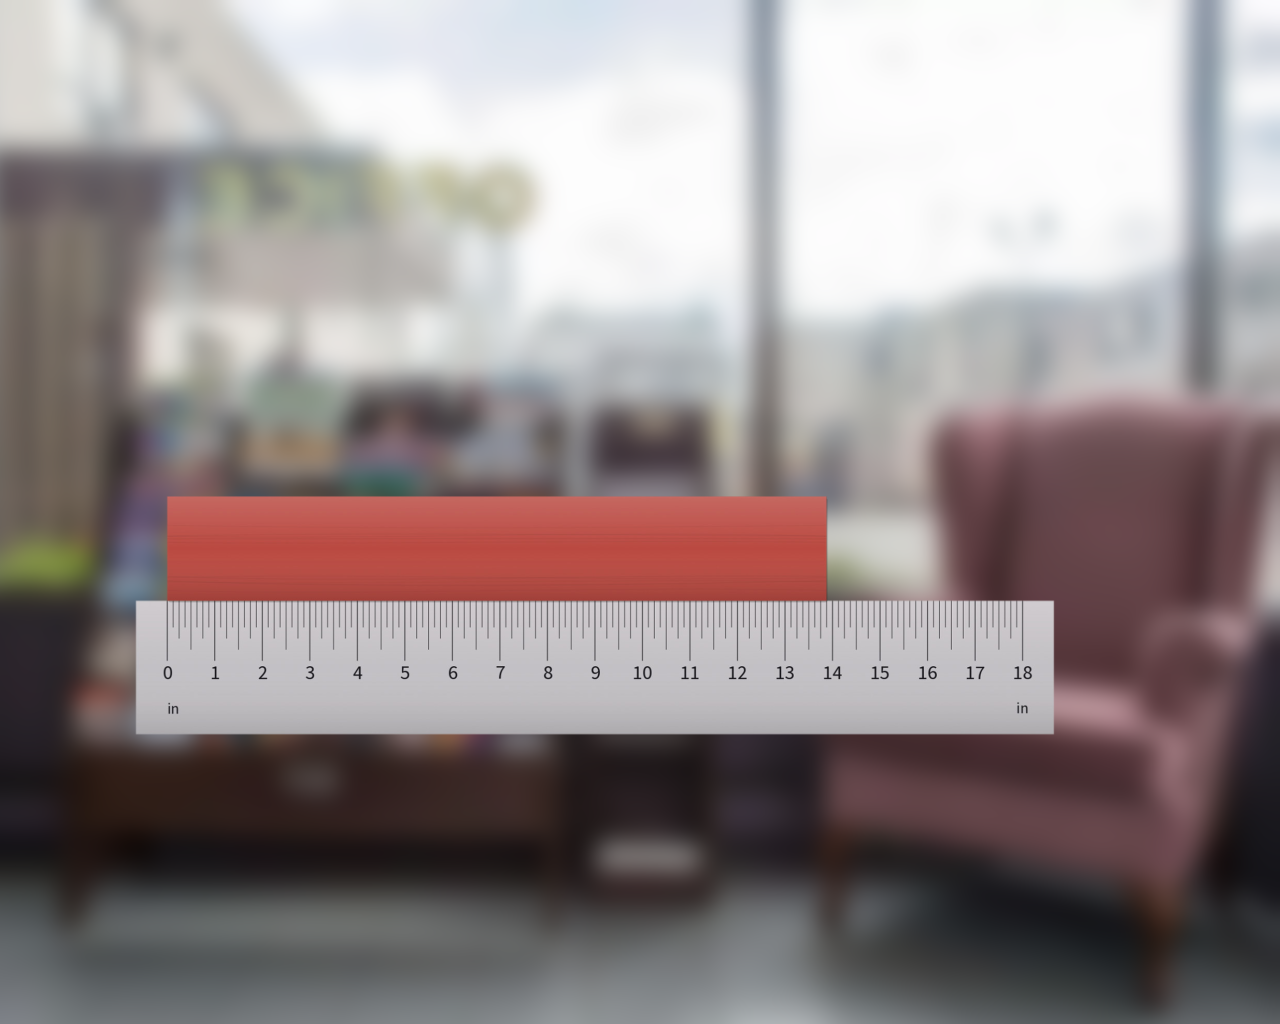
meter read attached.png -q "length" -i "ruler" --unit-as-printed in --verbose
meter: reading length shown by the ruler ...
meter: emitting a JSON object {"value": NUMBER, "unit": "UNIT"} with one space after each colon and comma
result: {"value": 13.875, "unit": "in"}
